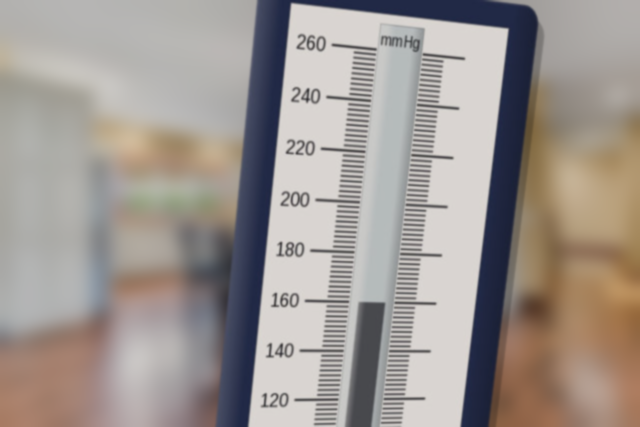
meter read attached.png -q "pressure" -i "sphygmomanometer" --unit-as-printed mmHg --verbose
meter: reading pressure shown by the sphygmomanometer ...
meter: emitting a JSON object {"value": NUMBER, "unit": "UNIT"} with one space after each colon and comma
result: {"value": 160, "unit": "mmHg"}
